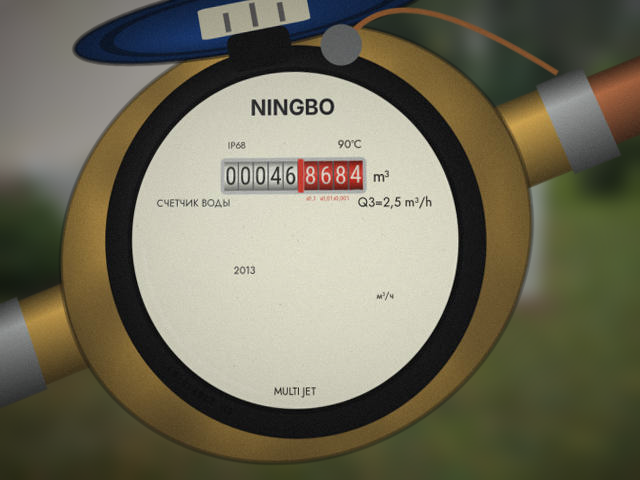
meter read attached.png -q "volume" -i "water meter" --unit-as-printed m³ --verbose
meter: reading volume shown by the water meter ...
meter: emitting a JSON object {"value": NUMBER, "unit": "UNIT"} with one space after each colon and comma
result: {"value": 46.8684, "unit": "m³"}
